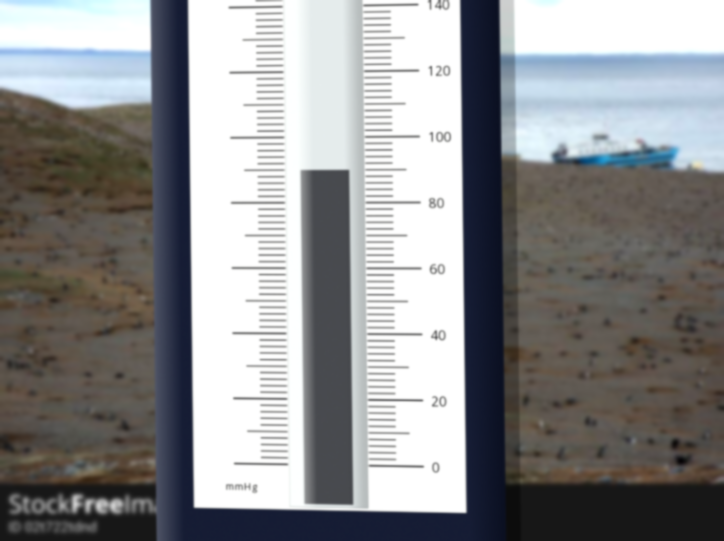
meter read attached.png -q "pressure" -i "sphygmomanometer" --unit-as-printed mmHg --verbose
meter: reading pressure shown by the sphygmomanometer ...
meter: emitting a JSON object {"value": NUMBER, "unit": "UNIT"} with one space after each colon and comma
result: {"value": 90, "unit": "mmHg"}
